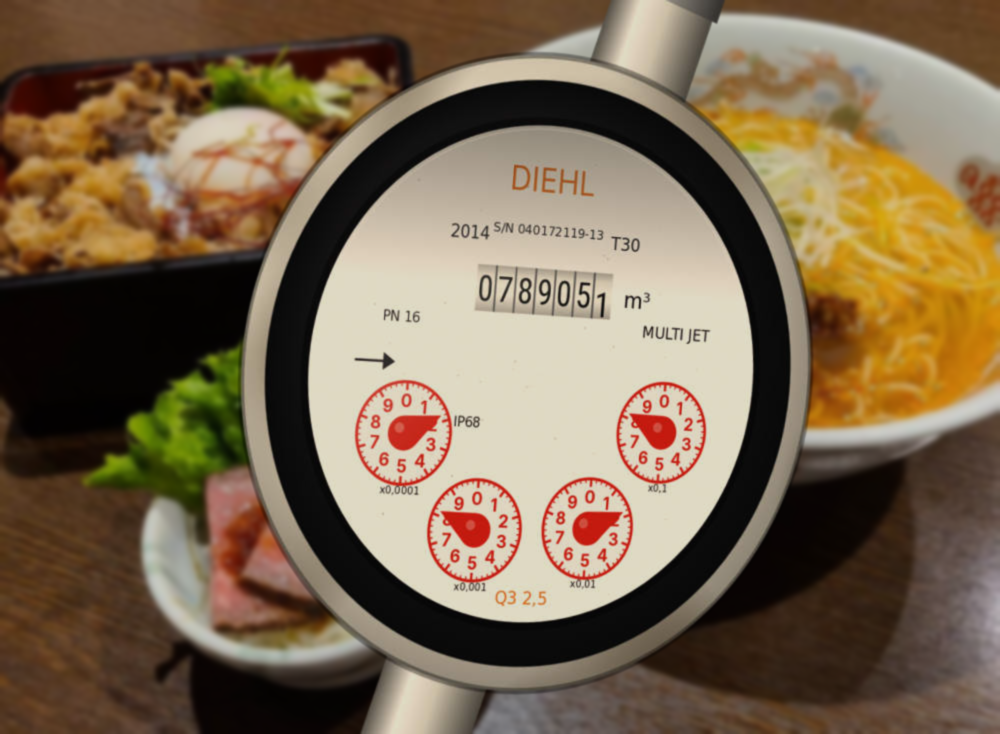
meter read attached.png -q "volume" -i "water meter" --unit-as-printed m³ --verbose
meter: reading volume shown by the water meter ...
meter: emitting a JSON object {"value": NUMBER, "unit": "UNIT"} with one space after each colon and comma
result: {"value": 789050.8181, "unit": "m³"}
